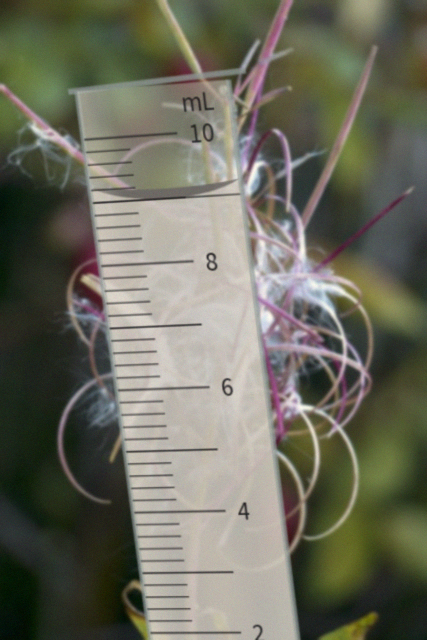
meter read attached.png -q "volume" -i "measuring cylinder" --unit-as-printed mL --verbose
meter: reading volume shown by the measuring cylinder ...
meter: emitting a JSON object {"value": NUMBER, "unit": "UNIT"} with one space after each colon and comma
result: {"value": 9, "unit": "mL"}
